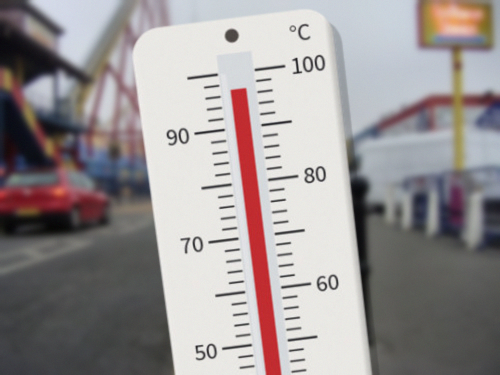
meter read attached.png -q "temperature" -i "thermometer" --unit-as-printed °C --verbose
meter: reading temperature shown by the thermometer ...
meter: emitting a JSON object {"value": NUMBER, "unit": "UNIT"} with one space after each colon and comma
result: {"value": 97, "unit": "°C"}
